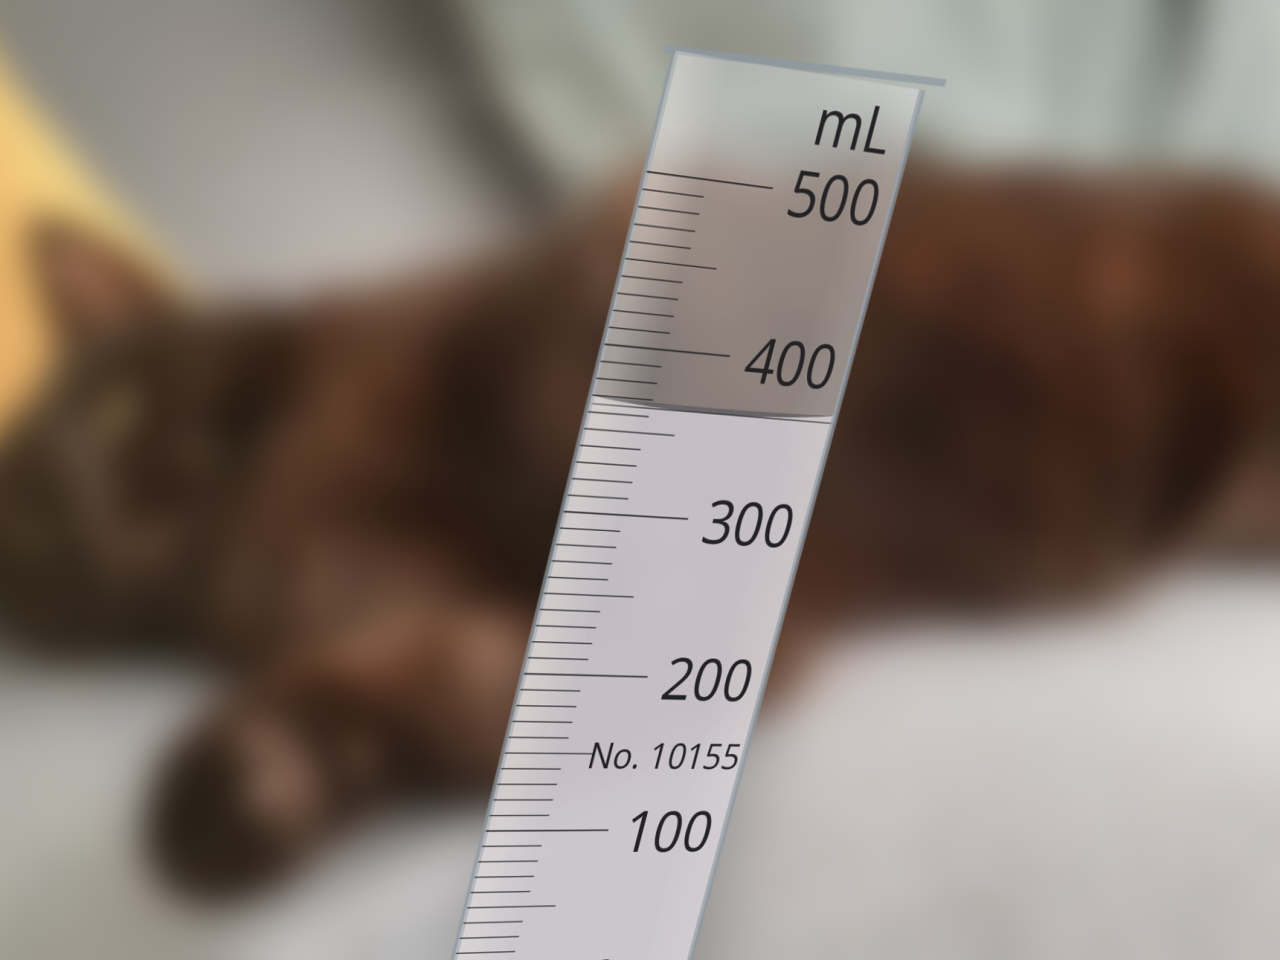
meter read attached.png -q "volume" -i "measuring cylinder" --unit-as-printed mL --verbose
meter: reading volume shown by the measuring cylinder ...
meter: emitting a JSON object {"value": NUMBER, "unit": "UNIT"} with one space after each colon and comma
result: {"value": 365, "unit": "mL"}
